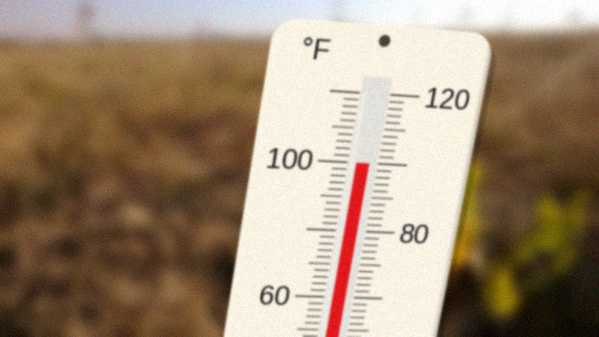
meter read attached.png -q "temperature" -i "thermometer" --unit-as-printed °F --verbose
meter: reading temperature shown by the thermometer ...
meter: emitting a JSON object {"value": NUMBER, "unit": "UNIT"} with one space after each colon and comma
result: {"value": 100, "unit": "°F"}
